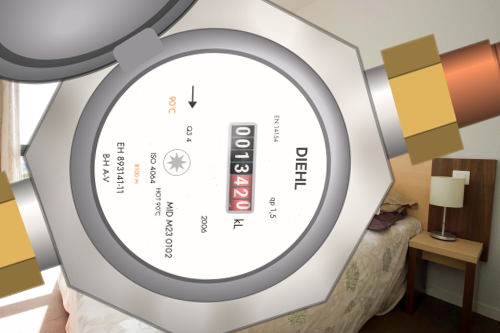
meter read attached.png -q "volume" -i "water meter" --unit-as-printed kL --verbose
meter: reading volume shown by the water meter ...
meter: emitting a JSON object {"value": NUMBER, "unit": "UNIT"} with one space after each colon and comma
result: {"value": 13.420, "unit": "kL"}
